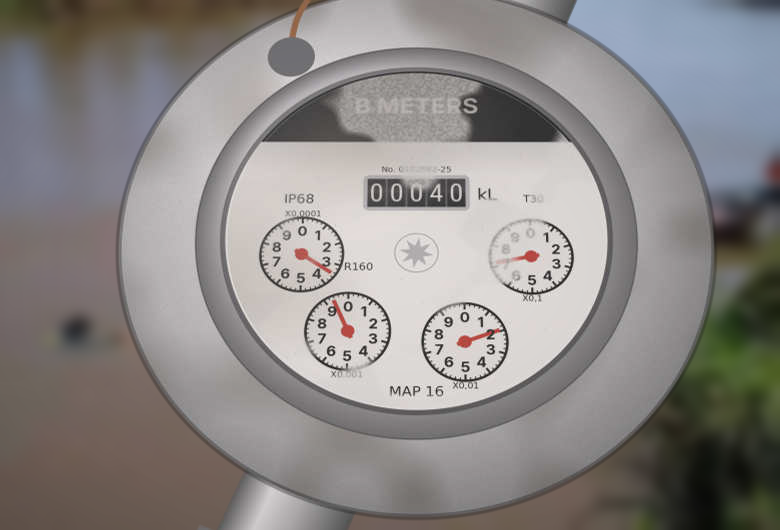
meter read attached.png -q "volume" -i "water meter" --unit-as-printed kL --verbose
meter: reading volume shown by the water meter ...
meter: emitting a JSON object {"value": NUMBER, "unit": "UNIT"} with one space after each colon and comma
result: {"value": 40.7193, "unit": "kL"}
